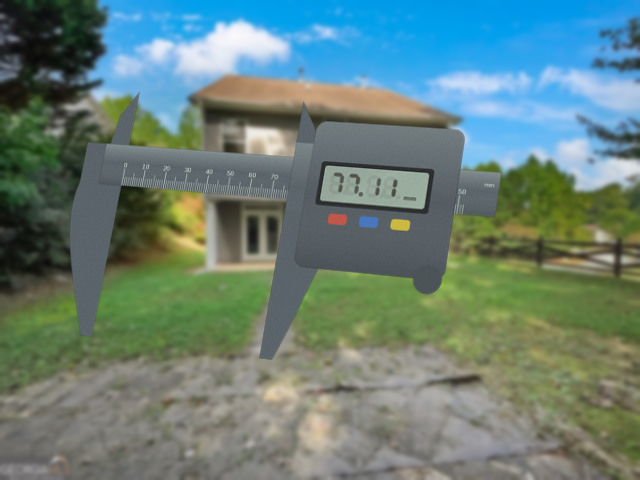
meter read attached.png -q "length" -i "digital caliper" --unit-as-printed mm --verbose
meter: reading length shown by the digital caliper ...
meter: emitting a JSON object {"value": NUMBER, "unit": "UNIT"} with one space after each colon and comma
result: {"value": 77.11, "unit": "mm"}
